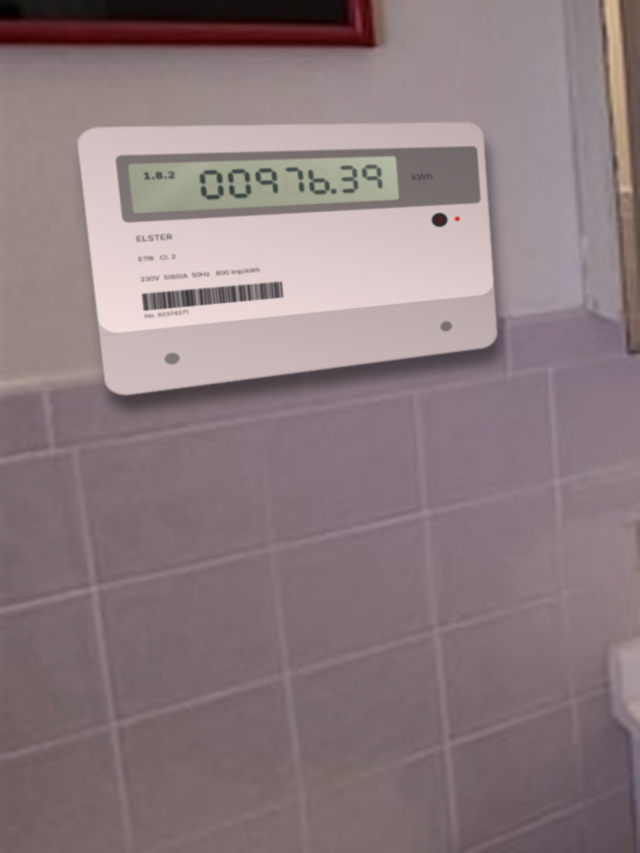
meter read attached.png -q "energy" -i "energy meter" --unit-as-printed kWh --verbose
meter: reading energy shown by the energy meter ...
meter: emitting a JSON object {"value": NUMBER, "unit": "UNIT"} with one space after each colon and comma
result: {"value": 976.39, "unit": "kWh"}
